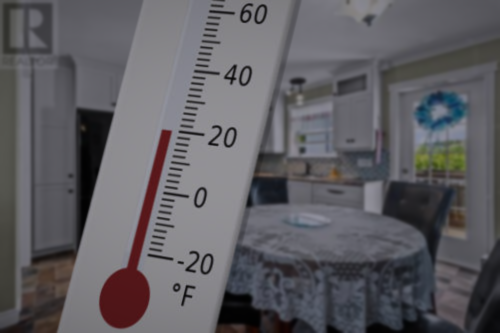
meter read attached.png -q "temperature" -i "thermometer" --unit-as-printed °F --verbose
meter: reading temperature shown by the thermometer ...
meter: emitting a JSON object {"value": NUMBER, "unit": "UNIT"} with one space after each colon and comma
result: {"value": 20, "unit": "°F"}
